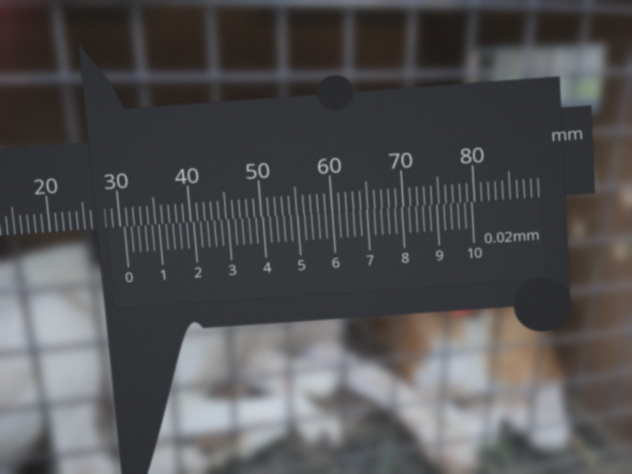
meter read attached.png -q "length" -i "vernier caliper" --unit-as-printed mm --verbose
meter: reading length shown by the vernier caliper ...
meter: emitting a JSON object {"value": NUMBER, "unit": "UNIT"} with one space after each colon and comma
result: {"value": 30.6, "unit": "mm"}
